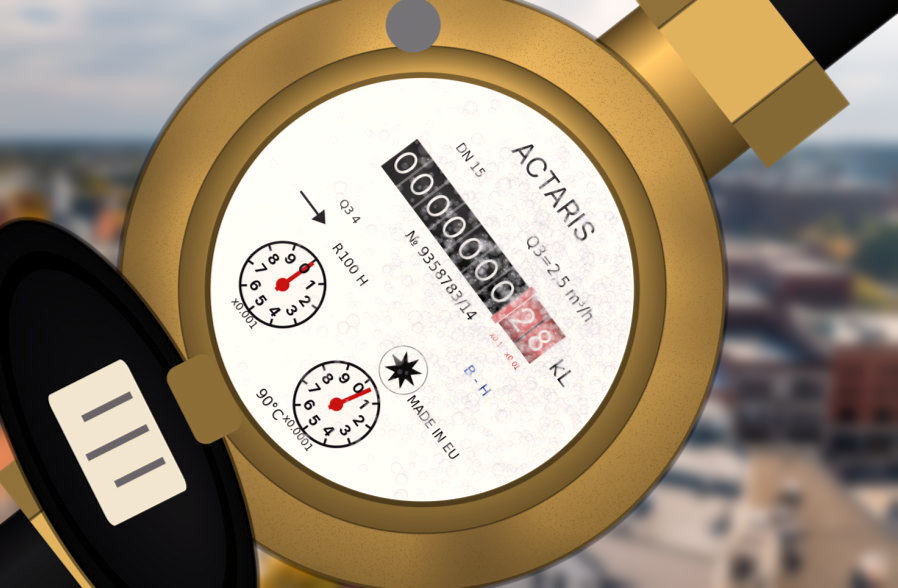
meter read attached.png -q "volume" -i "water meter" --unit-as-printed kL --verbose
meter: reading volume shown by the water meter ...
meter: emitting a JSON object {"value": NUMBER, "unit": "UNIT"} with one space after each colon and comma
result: {"value": 0.2800, "unit": "kL"}
